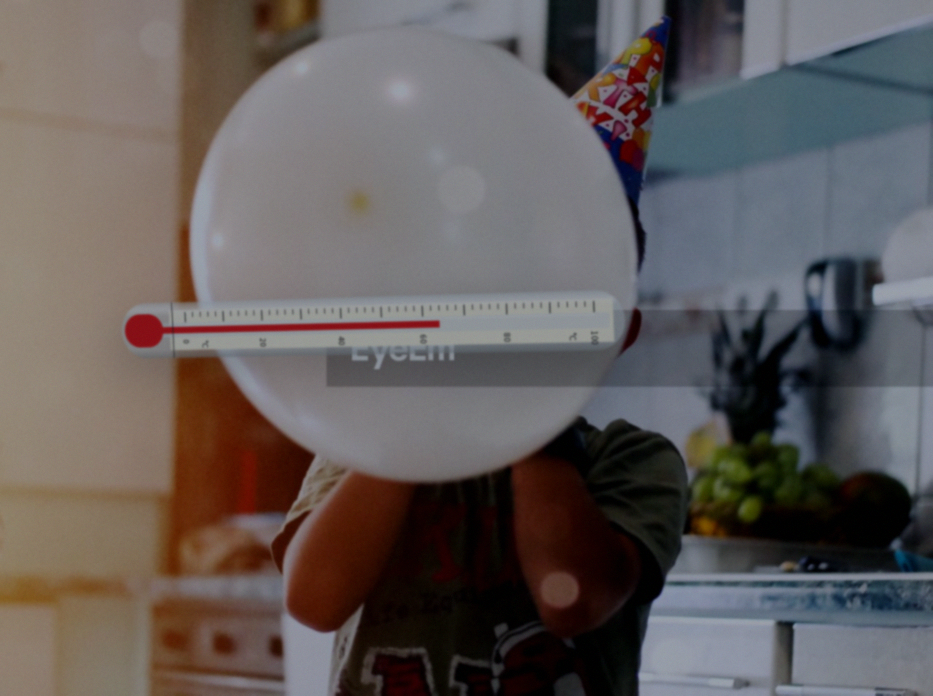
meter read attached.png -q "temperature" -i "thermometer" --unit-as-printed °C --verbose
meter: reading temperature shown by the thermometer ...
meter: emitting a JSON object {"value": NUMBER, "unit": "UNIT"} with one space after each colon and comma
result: {"value": 64, "unit": "°C"}
